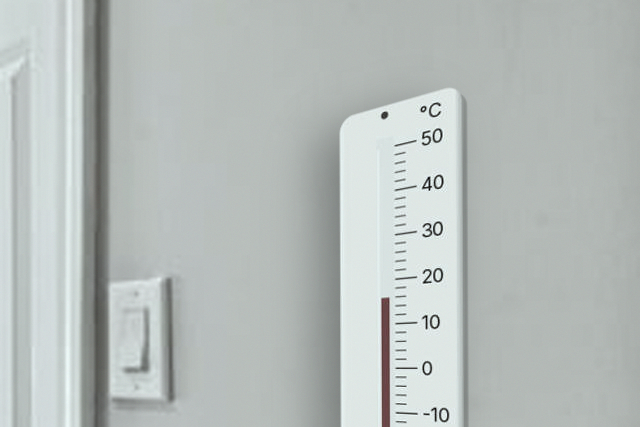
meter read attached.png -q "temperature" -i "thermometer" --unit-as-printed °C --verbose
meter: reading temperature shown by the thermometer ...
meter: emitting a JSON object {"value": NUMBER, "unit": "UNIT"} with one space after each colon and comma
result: {"value": 16, "unit": "°C"}
